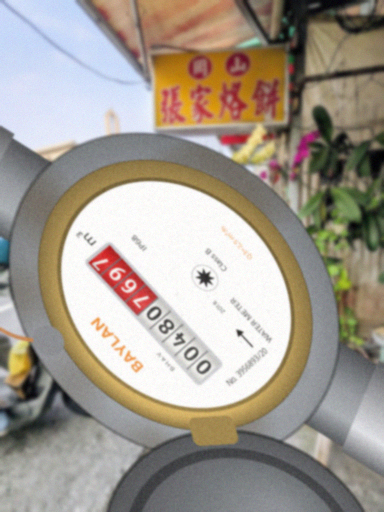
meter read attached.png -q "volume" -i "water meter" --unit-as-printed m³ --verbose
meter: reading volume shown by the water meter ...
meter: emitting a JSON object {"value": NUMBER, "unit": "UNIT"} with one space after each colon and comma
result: {"value": 480.7697, "unit": "m³"}
